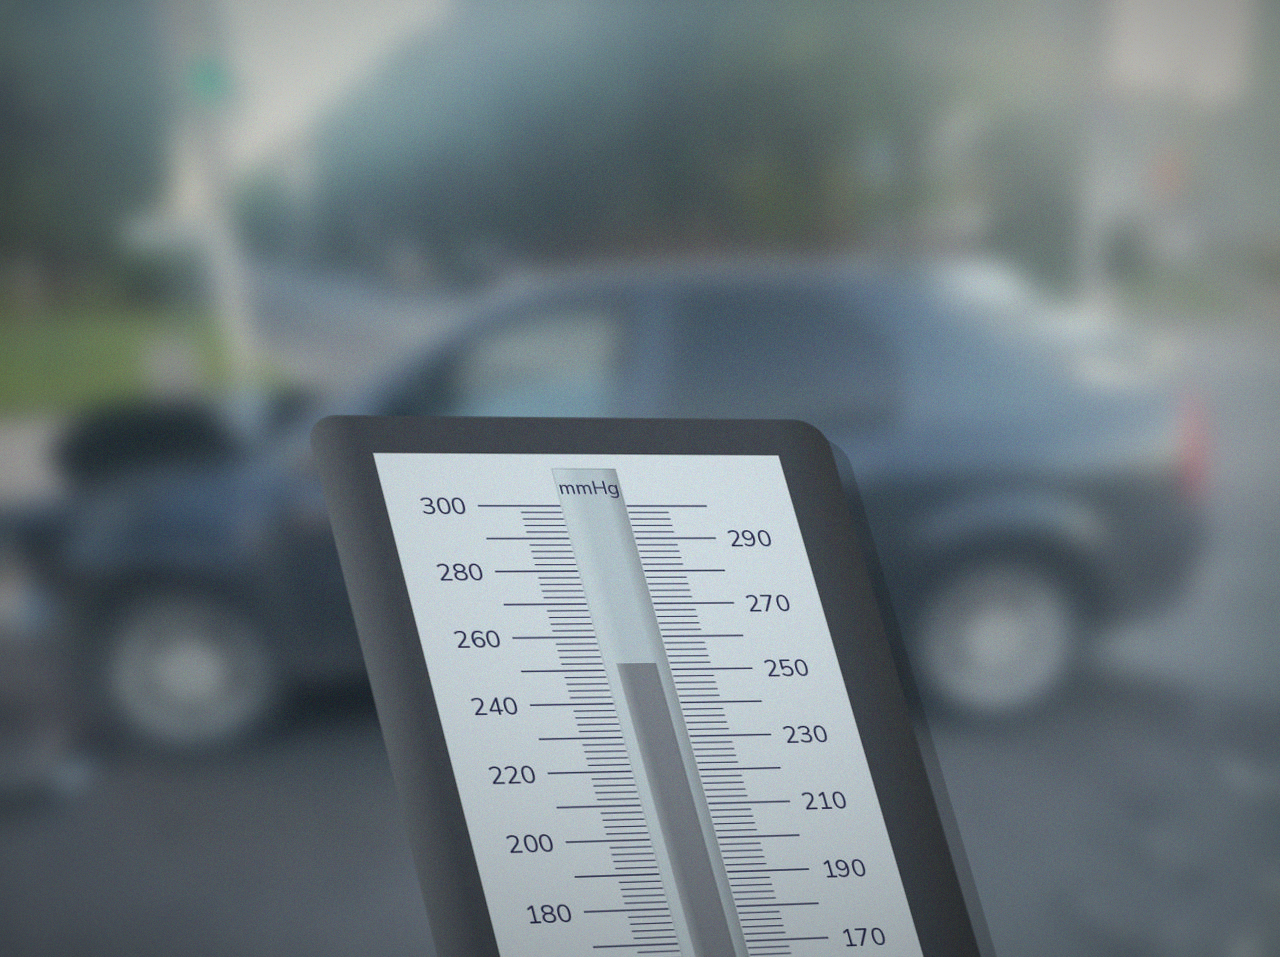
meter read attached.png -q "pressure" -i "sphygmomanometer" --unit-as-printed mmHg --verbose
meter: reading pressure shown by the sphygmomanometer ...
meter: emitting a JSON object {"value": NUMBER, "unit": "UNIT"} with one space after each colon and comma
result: {"value": 252, "unit": "mmHg"}
